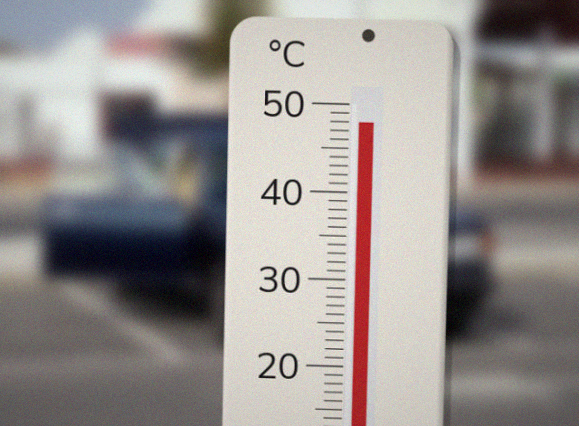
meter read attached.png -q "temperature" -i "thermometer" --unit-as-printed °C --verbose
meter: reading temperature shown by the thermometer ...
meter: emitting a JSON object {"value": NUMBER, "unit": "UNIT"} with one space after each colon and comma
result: {"value": 48, "unit": "°C"}
